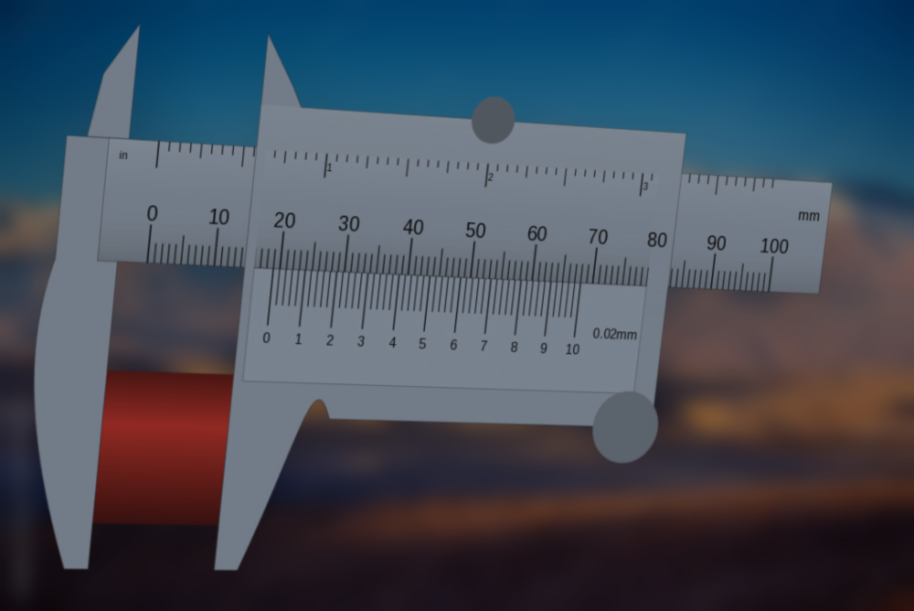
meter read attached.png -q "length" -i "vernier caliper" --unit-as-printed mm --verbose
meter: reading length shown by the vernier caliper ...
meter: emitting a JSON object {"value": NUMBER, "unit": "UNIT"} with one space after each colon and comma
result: {"value": 19.0, "unit": "mm"}
